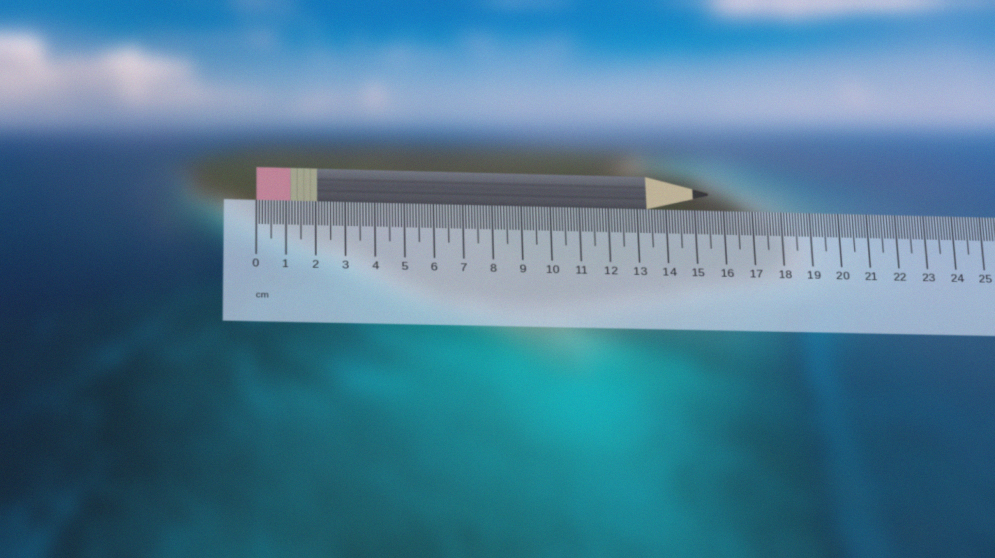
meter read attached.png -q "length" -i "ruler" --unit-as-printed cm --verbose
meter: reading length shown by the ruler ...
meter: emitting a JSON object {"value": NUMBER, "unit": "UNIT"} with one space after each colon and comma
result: {"value": 15.5, "unit": "cm"}
